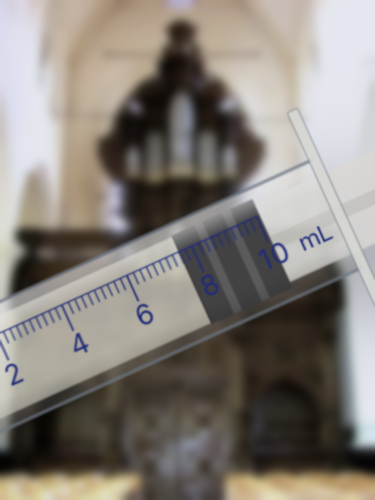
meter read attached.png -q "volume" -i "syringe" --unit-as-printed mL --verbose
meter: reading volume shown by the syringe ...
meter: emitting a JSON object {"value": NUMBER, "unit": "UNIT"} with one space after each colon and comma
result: {"value": 7.6, "unit": "mL"}
